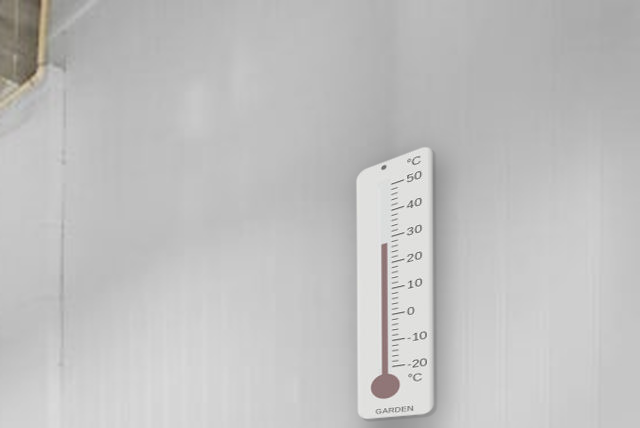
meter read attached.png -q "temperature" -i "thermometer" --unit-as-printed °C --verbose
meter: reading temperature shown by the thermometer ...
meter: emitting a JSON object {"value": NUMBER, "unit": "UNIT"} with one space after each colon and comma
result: {"value": 28, "unit": "°C"}
